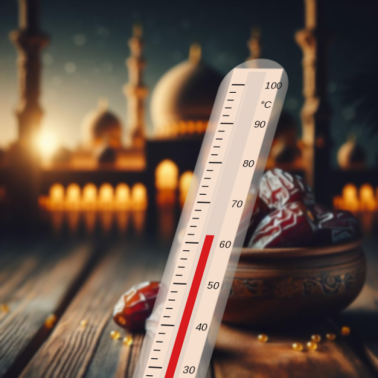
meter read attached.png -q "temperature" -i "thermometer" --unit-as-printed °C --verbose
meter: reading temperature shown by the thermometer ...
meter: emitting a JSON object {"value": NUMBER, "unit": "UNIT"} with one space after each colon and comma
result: {"value": 62, "unit": "°C"}
